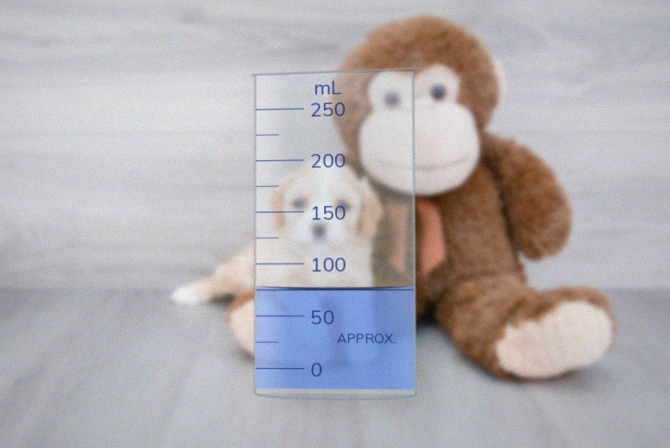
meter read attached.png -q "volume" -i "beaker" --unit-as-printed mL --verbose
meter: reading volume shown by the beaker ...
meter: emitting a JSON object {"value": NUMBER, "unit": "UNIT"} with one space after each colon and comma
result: {"value": 75, "unit": "mL"}
